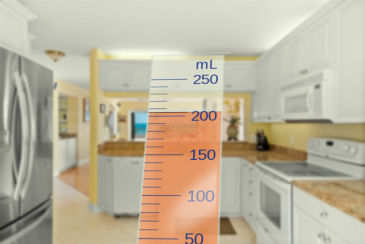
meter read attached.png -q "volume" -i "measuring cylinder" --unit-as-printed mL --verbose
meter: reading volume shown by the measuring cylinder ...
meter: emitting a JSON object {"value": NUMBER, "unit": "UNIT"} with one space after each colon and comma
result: {"value": 205, "unit": "mL"}
